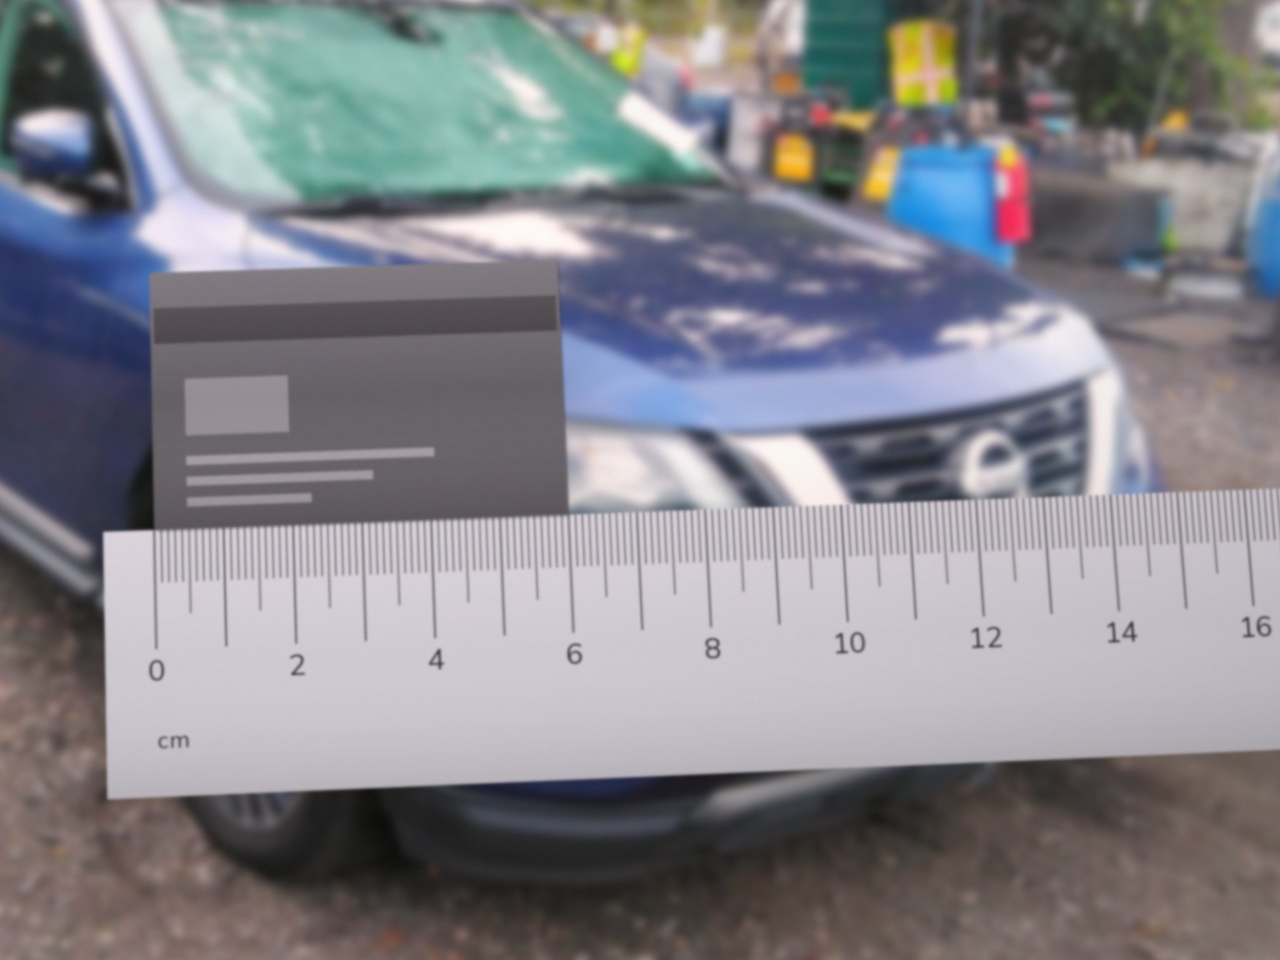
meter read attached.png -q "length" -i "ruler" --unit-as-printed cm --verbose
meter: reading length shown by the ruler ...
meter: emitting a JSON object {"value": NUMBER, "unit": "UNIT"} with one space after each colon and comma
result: {"value": 6, "unit": "cm"}
